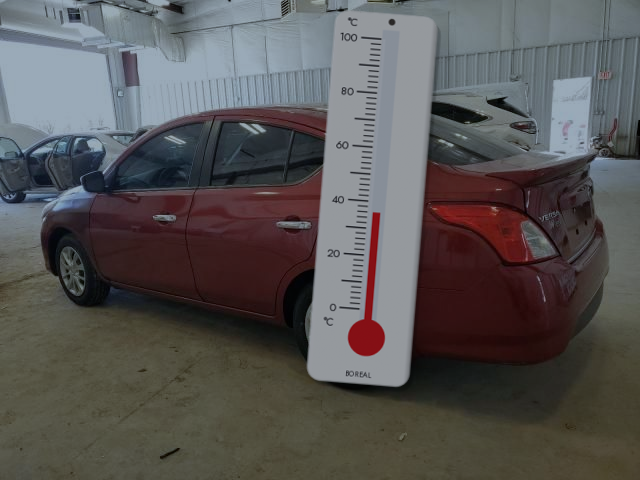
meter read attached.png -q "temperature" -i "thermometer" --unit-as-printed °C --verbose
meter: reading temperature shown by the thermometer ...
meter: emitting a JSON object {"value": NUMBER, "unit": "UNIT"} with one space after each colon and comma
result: {"value": 36, "unit": "°C"}
